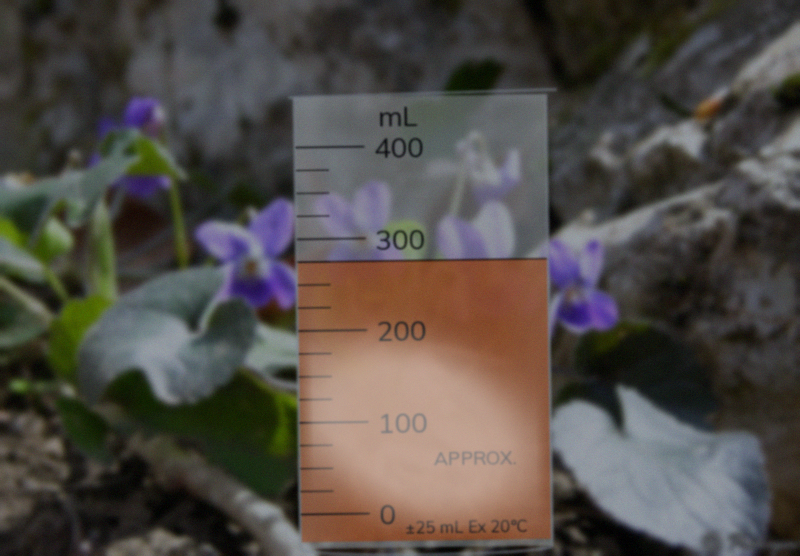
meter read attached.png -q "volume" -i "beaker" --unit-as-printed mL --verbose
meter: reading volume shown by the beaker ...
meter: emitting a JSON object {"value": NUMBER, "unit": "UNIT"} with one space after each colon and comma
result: {"value": 275, "unit": "mL"}
